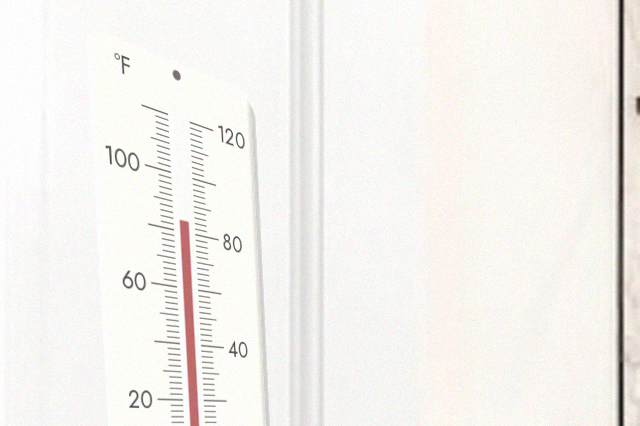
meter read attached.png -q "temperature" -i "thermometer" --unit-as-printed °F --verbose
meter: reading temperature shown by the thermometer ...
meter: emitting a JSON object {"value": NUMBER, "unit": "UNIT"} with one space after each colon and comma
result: {"value": 84, "unit": "°F"}
